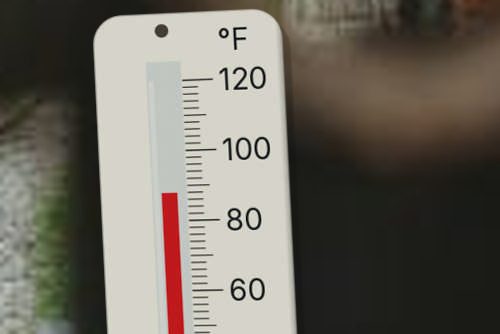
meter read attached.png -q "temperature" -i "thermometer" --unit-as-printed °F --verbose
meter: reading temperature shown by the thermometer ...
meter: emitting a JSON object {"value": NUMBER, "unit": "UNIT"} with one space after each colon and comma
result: {"value": 88, "unit": "°F"}
